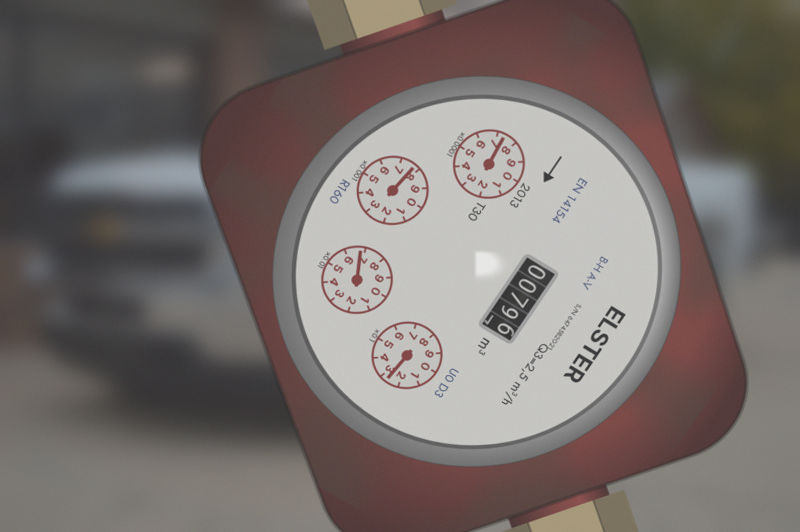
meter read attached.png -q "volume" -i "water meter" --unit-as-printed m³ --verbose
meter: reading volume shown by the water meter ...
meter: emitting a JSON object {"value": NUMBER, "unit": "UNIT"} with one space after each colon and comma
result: {"value": 796.2677, "unit": "m³"}
